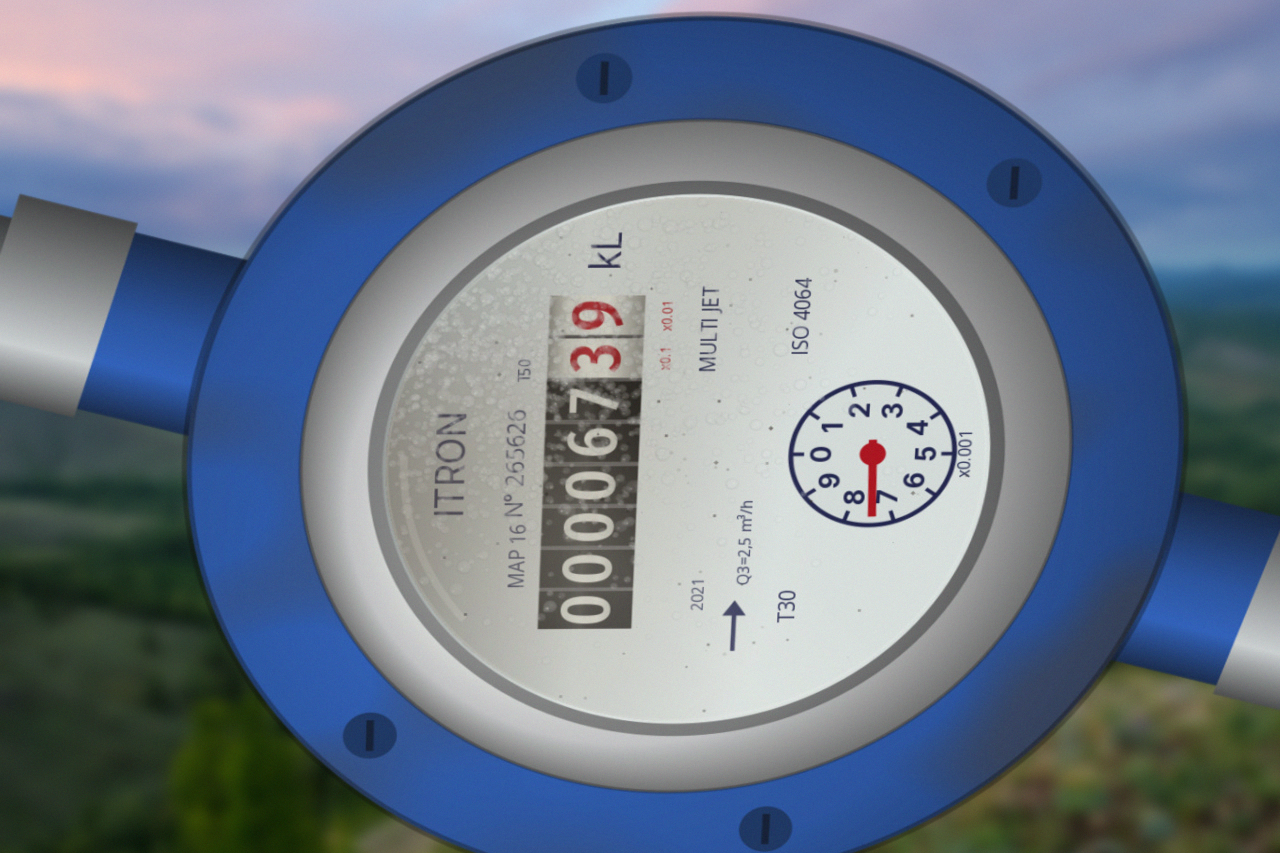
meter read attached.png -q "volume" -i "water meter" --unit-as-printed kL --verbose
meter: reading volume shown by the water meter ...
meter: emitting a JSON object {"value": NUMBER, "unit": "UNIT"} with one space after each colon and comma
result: {"value": 67.397, "unit": "kL"}
